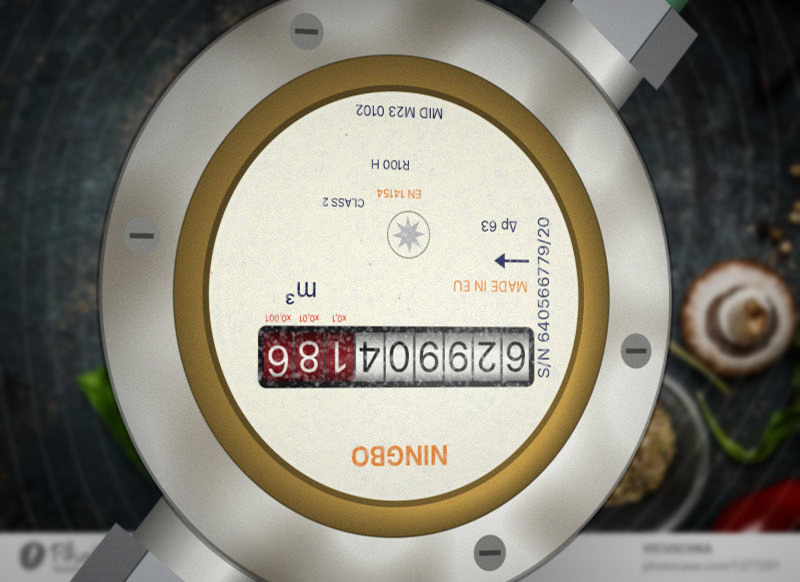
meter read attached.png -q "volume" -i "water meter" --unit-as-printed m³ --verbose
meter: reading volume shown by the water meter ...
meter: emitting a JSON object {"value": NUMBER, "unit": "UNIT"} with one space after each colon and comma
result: {"value": 629904.186, "unit": "m³"}
